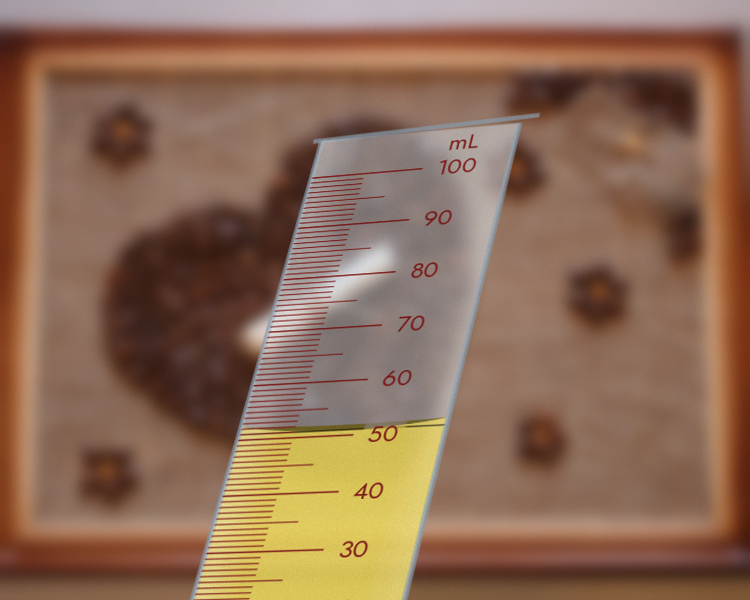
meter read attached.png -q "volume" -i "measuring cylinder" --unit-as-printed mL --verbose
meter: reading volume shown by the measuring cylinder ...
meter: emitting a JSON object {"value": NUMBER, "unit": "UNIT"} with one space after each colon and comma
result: {"value": 51, "unit": "mL"}
